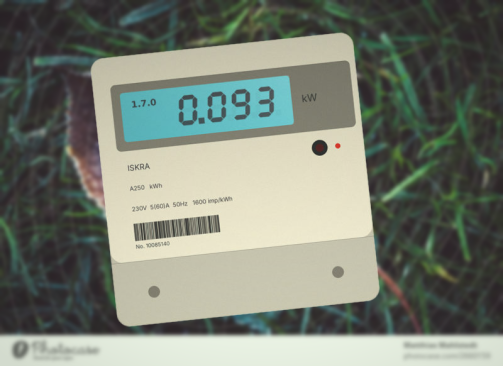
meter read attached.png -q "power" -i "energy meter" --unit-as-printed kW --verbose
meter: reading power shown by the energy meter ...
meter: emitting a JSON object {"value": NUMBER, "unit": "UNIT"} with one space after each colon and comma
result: {"value": 0.093, "unit": "kW"}
